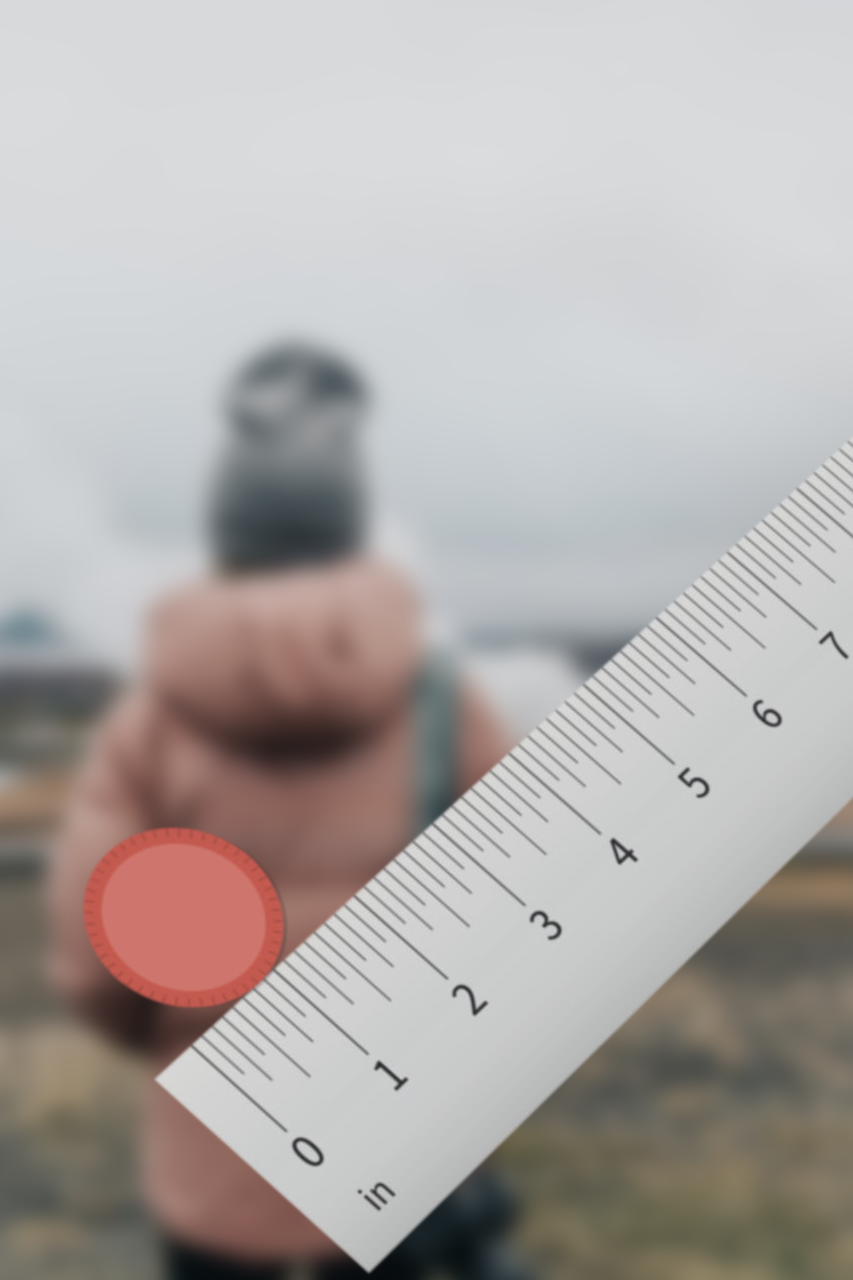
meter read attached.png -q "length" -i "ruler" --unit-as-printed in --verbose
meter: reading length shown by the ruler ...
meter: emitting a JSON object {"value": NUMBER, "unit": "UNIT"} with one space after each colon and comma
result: {"value": 1.625, "unit": "in"}
